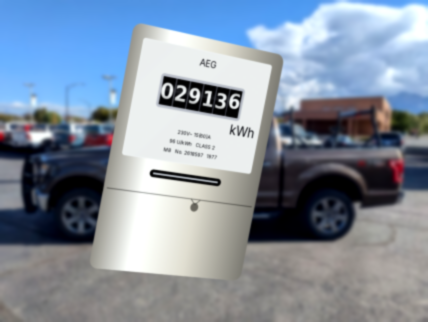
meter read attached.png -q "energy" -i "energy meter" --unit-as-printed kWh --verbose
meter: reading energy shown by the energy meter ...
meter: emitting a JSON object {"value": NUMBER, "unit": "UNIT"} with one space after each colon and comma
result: {"value": 29136, "unit": "kWh"}
